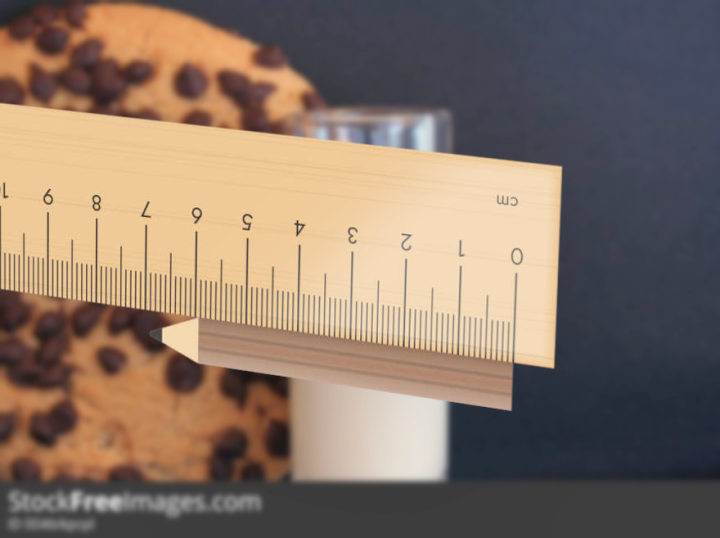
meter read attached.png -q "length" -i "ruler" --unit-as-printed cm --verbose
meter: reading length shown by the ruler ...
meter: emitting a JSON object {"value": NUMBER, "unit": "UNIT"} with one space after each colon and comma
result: {"value": 6.9, "unit": "cm"}
